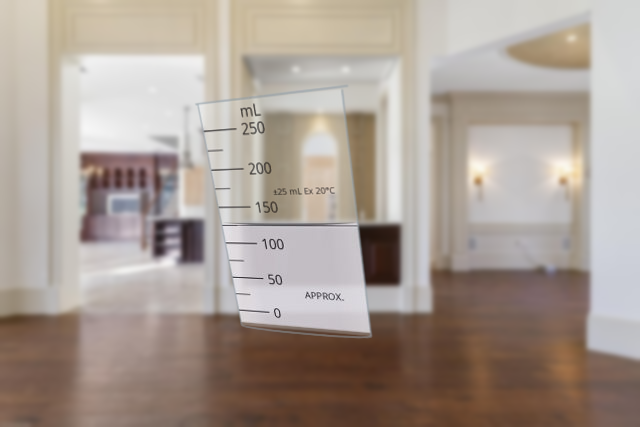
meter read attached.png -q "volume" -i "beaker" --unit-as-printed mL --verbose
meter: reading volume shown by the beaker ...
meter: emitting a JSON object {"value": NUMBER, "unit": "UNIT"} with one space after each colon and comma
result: {"value": 125, "unit": "mL"}
